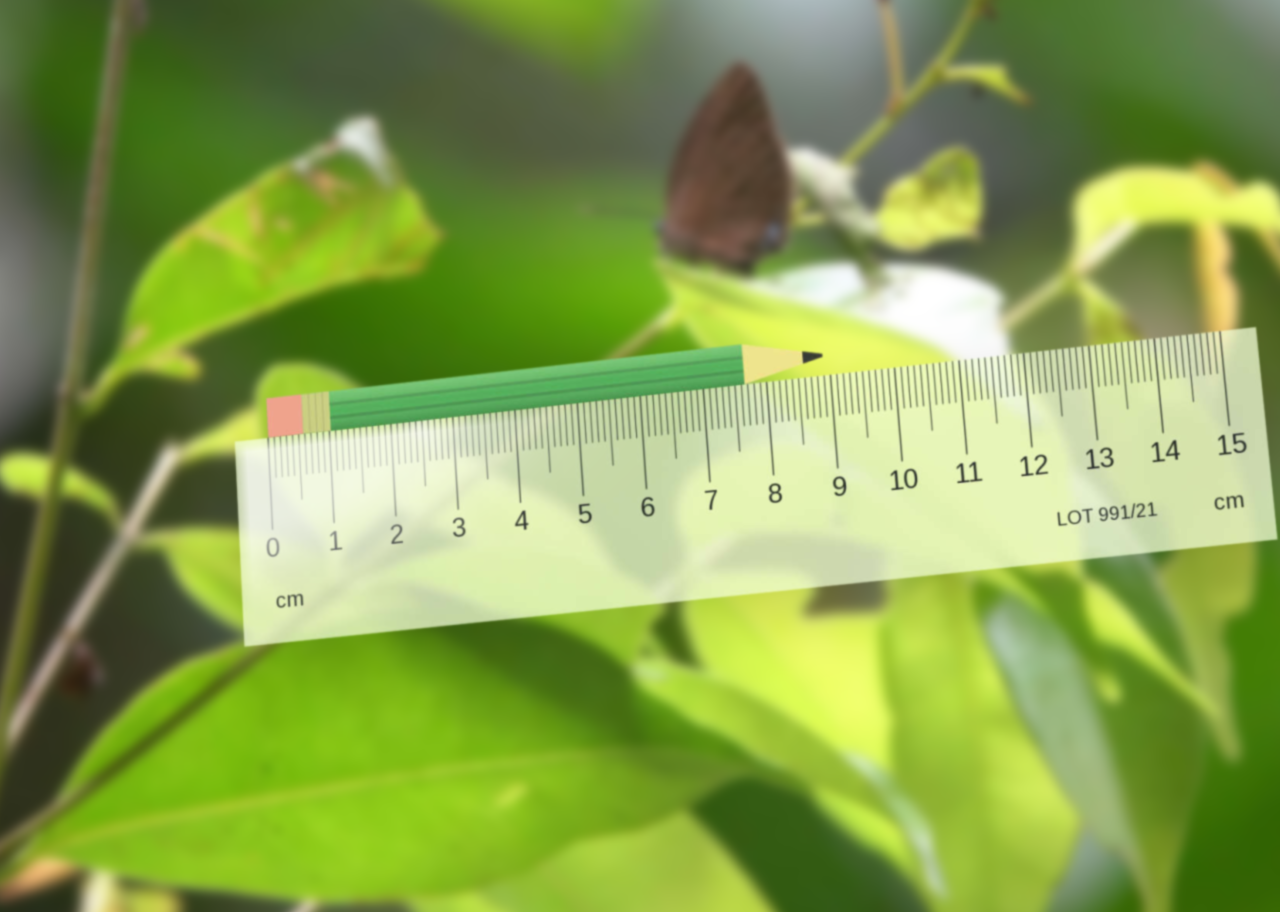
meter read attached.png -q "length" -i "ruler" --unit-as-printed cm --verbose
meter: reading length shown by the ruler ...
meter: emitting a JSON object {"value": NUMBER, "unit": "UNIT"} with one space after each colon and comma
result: {"value": 8.9, "unit": "cm"}
